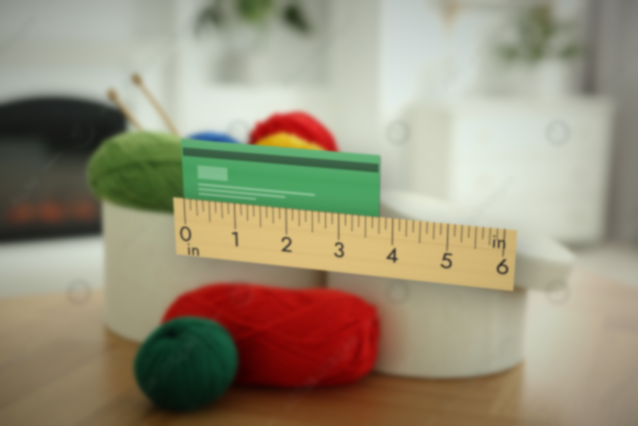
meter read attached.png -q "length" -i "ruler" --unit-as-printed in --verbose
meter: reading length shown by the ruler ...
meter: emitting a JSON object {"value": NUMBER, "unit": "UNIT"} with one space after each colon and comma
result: {"value": 3.75, "unit": "in"}
